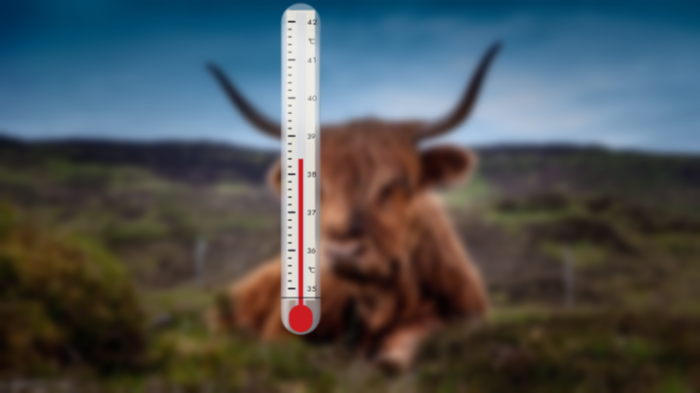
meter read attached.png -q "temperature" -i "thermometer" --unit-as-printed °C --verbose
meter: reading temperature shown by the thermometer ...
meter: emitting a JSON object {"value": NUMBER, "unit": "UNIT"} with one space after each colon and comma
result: {"value": 38.4, "unit": "°C"}
